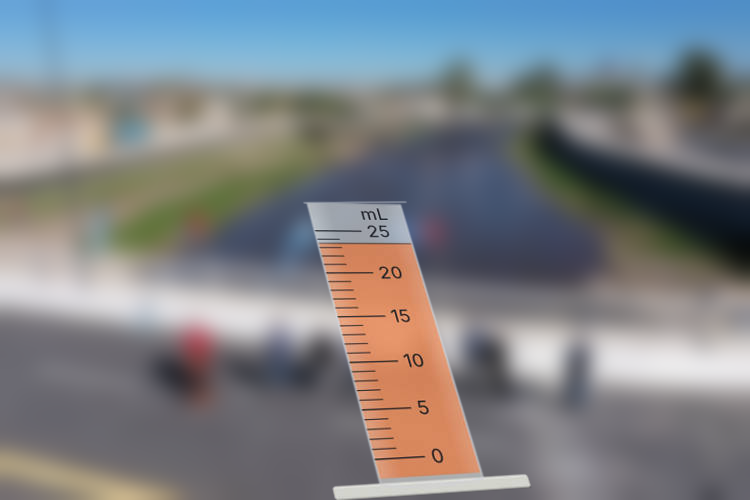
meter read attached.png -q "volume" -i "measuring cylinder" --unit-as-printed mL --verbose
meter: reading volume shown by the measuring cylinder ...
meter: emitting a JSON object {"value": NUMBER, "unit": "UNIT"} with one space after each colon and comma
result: {"value": 23.5, "unit": "mL"}
